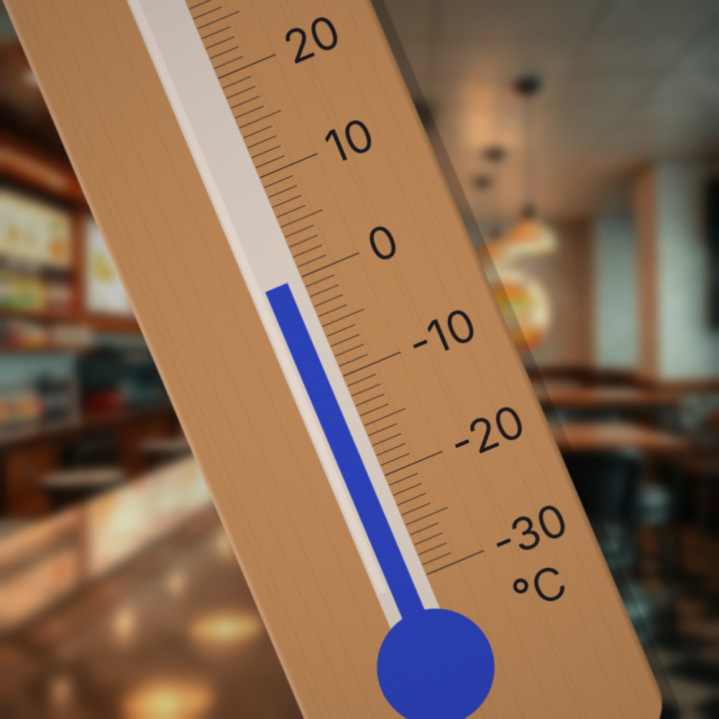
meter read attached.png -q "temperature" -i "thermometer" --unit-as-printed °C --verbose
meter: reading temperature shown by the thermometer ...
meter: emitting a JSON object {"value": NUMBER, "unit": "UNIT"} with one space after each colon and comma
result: {"value": 0, "unit": "°C"}
